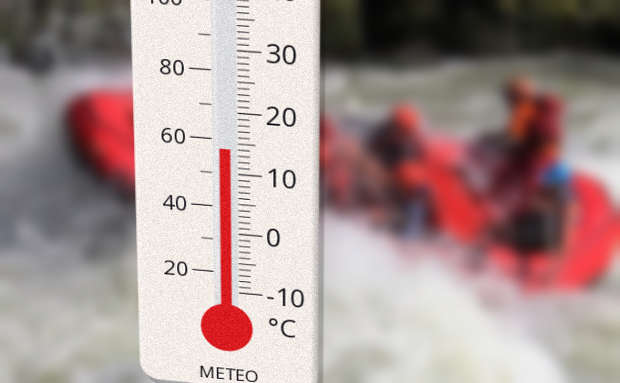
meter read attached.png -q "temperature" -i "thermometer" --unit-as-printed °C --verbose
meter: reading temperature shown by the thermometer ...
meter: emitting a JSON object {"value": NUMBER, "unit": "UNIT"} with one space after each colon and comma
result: {"value": 14, "unit": "°C"}
